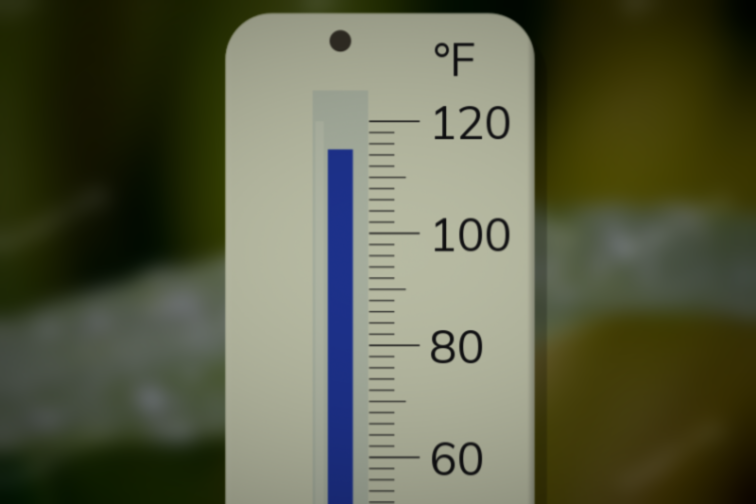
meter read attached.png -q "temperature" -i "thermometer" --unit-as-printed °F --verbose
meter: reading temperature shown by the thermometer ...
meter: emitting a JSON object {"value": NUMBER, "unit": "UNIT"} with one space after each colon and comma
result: {"value": 115, "unit": "°F"}
